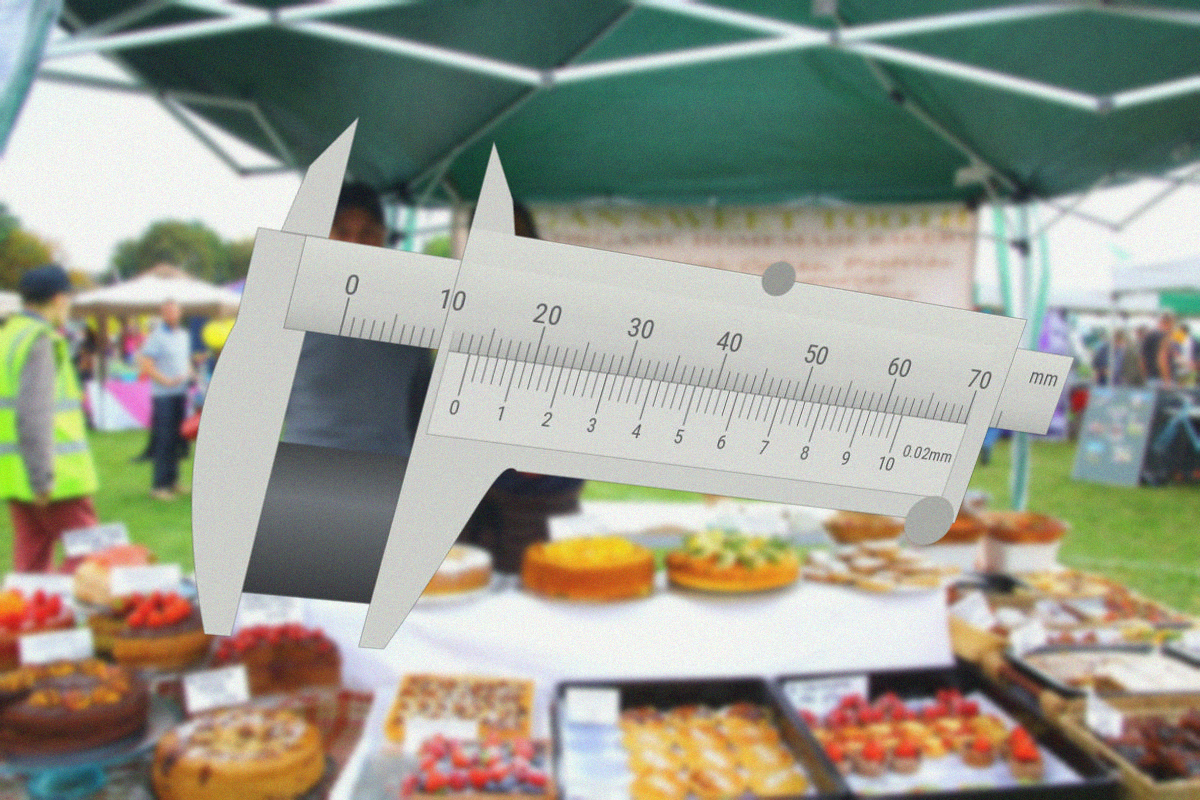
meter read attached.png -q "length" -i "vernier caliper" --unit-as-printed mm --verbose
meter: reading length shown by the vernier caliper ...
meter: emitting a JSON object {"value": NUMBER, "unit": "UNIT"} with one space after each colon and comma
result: {"value": 13.2, "unit": "mm"}
